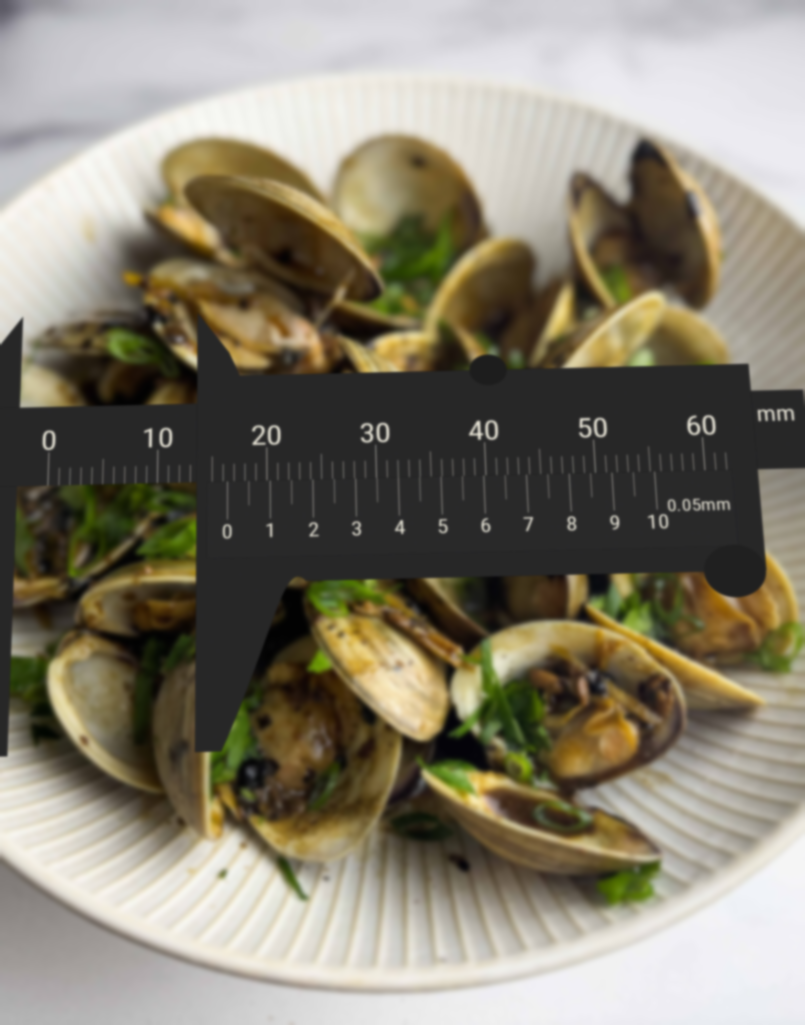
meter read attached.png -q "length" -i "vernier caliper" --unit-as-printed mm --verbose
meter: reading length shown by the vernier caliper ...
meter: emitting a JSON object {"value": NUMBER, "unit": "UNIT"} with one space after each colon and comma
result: {"value": 16.4, "unit": "mm"}
